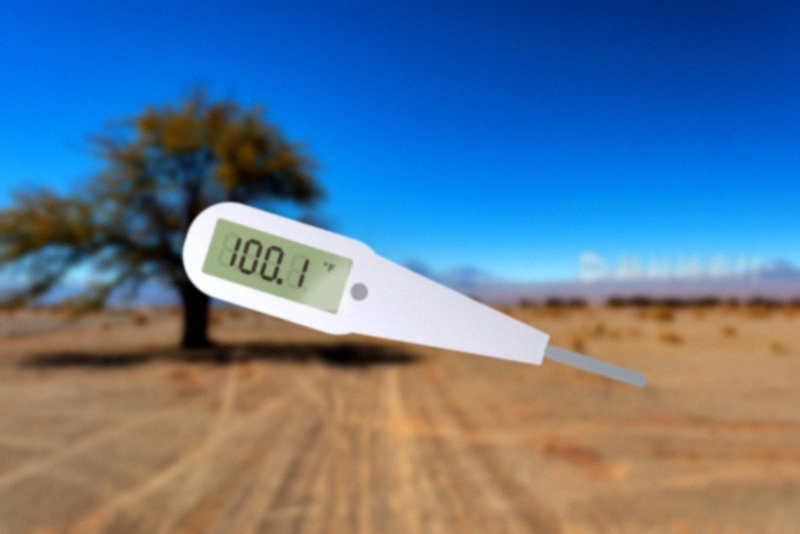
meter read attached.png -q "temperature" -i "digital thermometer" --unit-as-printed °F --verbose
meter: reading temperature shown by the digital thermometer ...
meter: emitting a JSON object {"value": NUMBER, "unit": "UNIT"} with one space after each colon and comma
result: {"value": 100.1, "unit": "°F"}
